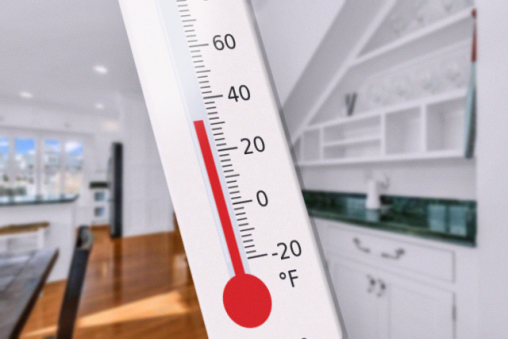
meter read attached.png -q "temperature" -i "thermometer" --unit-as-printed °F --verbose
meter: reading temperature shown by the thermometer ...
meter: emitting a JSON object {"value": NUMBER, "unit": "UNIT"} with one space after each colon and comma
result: {"value": 32, "unit": "°F"}
